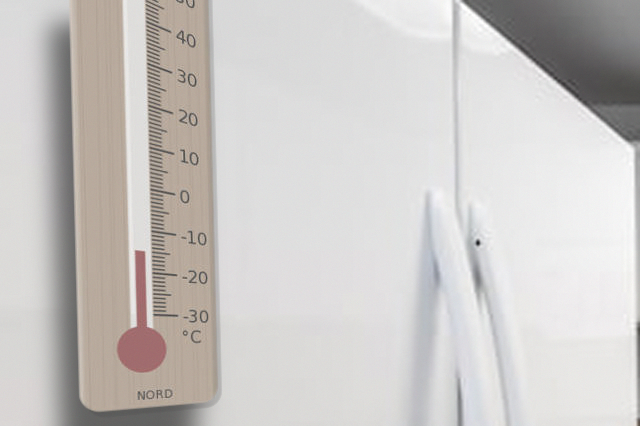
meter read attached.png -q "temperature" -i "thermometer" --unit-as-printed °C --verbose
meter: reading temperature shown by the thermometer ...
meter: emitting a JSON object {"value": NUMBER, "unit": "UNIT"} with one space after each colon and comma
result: {"value": -15, "unit": "°C"}
